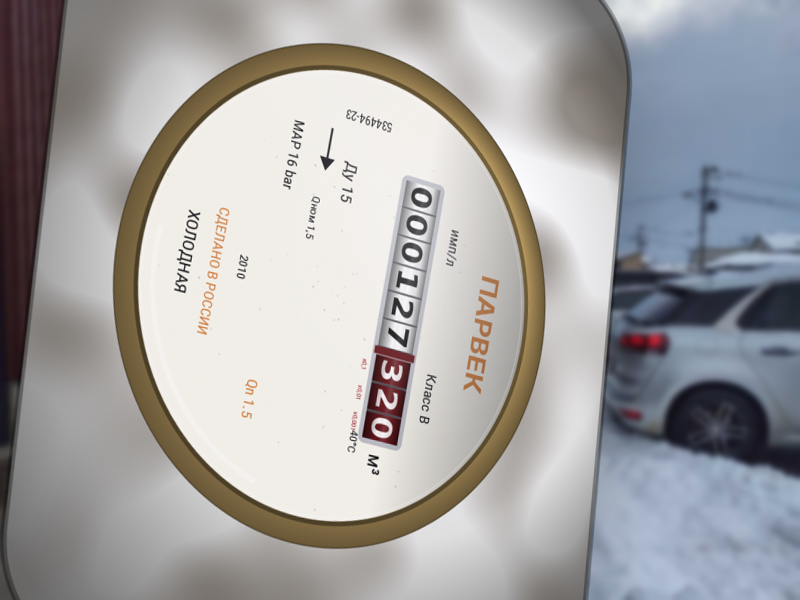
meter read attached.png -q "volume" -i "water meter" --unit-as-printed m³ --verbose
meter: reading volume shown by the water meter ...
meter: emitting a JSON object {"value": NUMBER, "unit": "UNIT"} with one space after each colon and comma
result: {"value": 127.320, "unit": "m³"}
